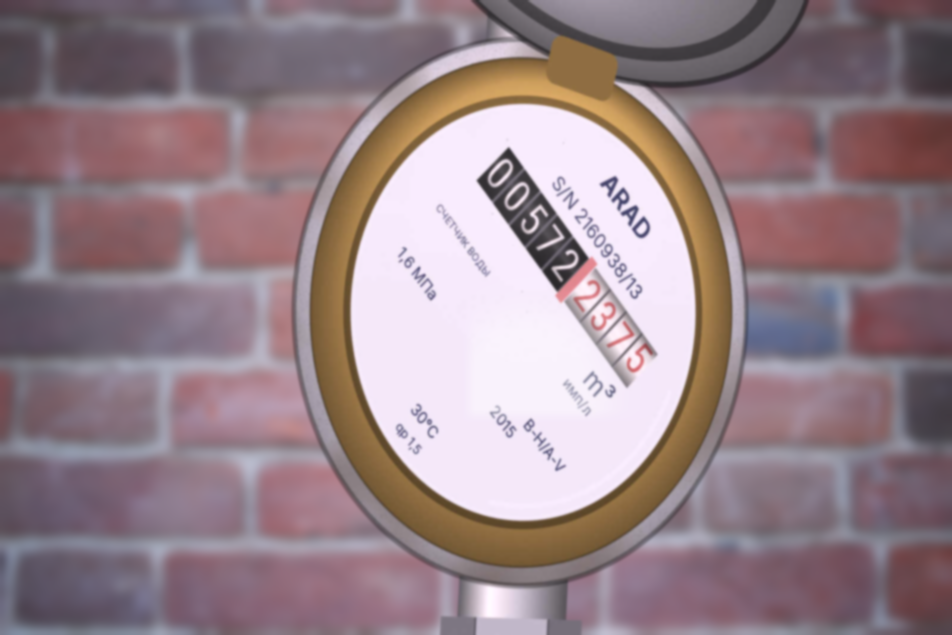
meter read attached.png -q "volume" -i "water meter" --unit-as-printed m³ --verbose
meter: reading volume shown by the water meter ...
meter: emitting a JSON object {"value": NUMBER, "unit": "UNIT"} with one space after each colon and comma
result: {"value": 572.2375, "unit": "m³"}
